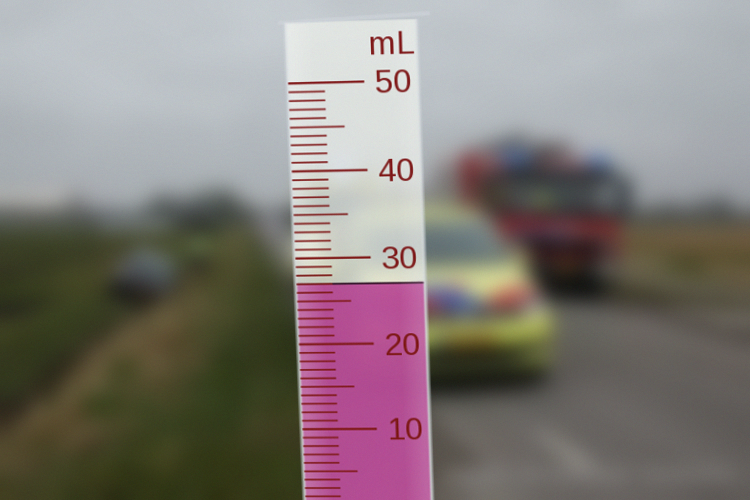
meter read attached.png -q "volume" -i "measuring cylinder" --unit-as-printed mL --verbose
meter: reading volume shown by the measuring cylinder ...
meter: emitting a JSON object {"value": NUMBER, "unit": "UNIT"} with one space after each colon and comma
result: {"value": 27, "unit": "mL"}
